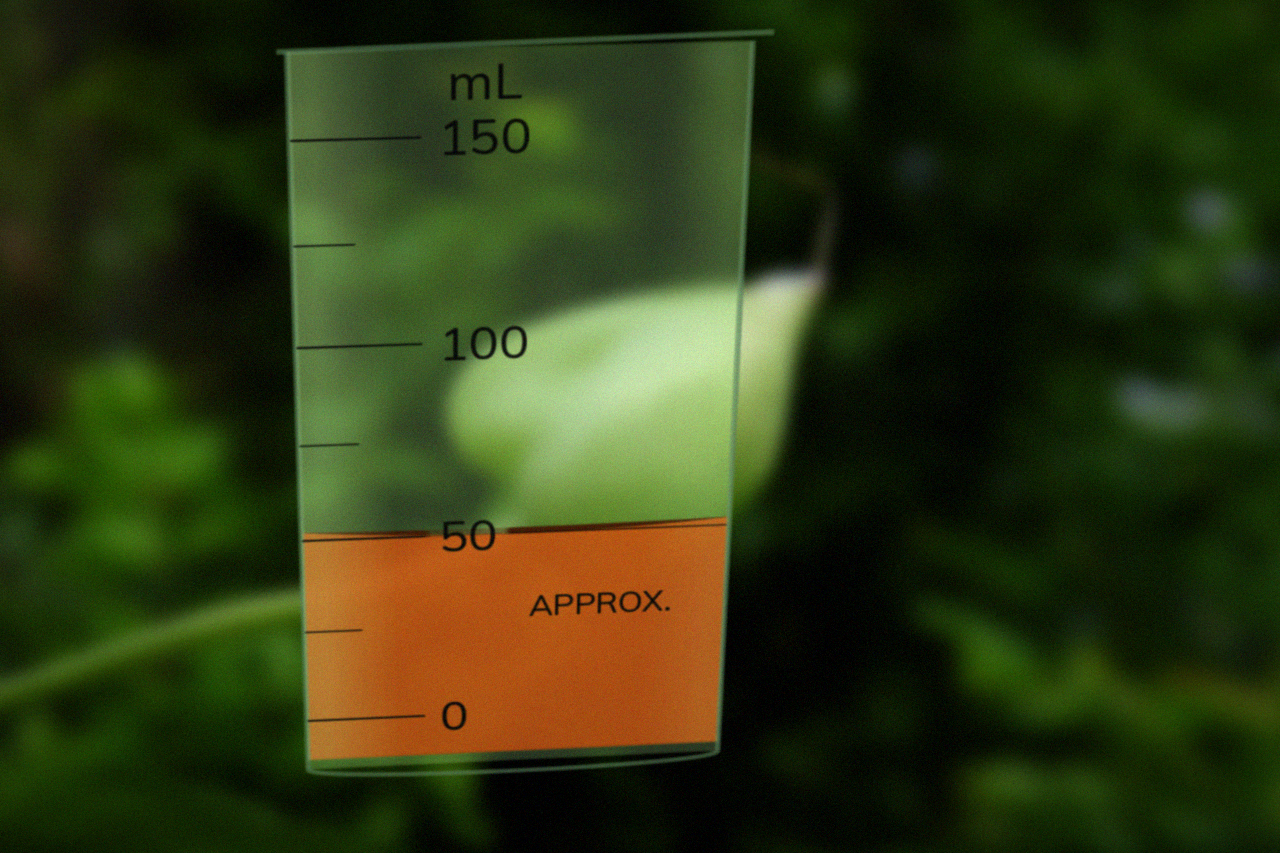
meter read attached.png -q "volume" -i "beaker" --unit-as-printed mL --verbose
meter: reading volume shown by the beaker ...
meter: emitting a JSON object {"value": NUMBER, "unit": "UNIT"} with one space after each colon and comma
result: {"value": 50, "unit": "mL"}
